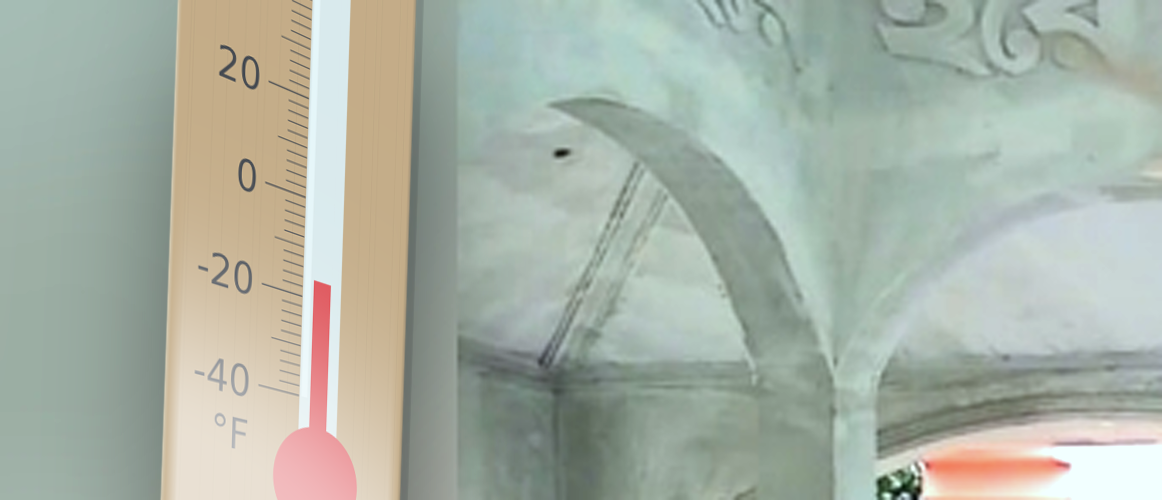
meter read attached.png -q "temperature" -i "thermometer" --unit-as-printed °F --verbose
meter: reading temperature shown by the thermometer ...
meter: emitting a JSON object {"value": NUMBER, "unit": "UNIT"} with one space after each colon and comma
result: {"value": -16, "unit": "°F"}
